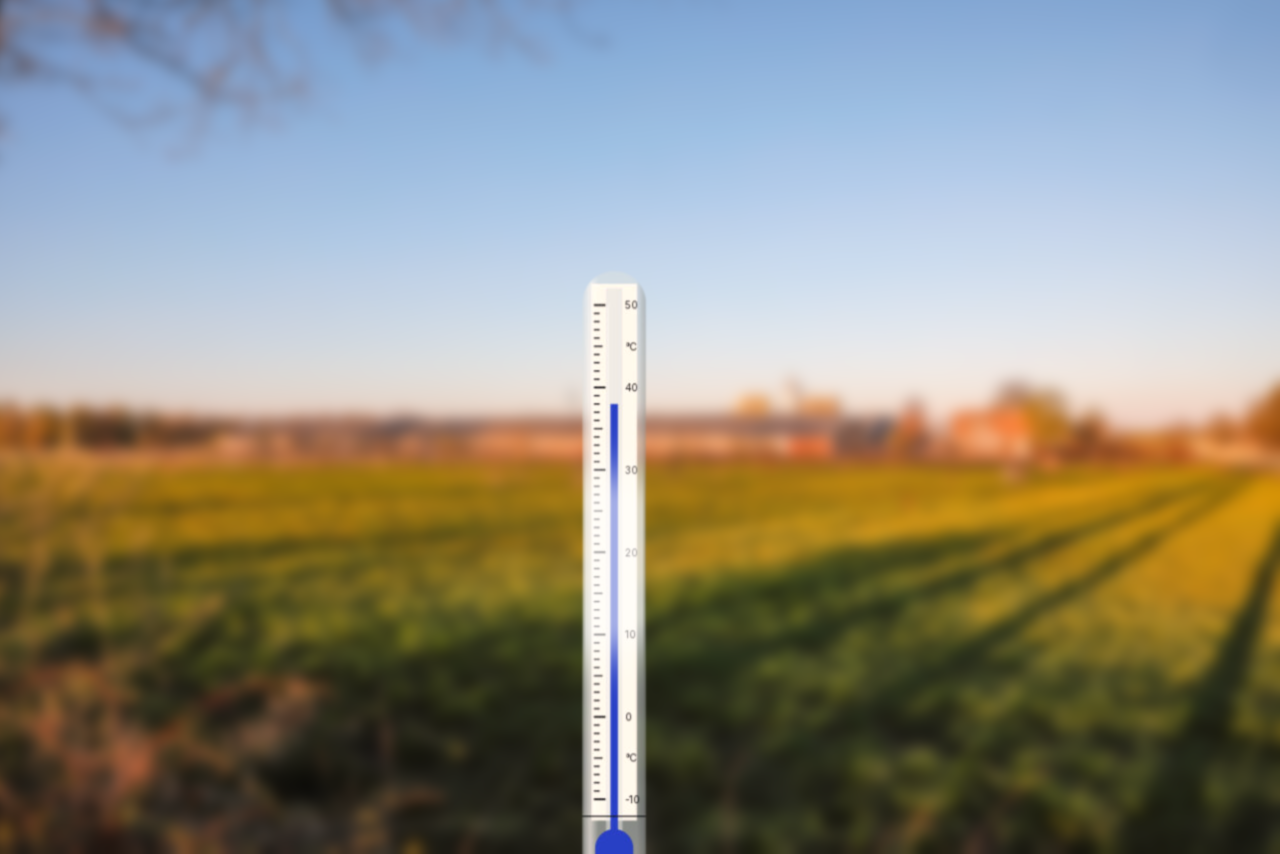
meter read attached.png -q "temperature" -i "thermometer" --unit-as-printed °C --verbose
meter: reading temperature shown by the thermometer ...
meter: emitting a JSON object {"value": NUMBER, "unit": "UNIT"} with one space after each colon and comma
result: {"value": 38, "unit": "°C"}
